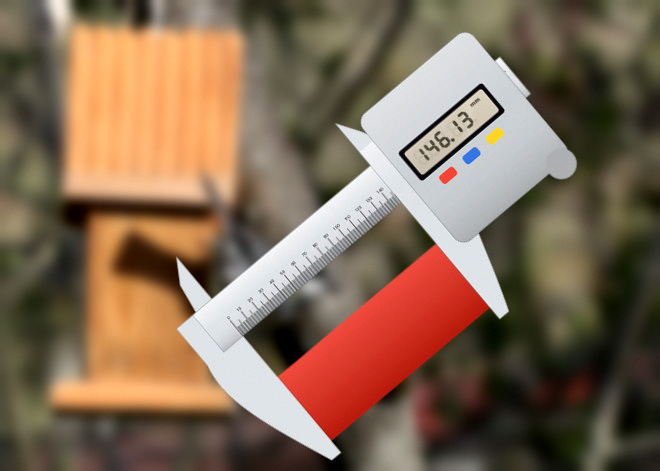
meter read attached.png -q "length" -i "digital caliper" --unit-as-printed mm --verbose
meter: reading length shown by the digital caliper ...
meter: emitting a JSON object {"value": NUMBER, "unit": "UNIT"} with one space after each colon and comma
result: {"value": 146.13, "unit": "mm"}
